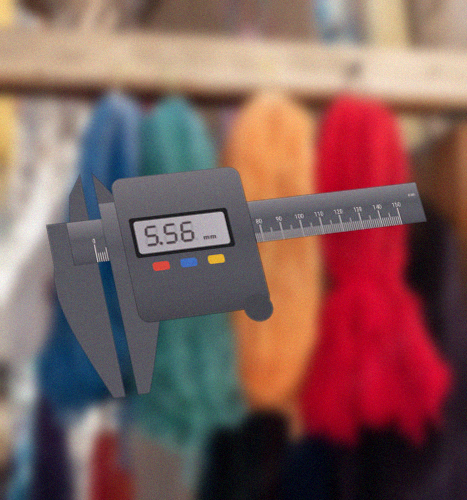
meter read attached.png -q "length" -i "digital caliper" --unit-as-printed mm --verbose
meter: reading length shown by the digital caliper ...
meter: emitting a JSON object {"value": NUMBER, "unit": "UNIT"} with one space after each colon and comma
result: {"value": 5.56, "unit": "mm"}
